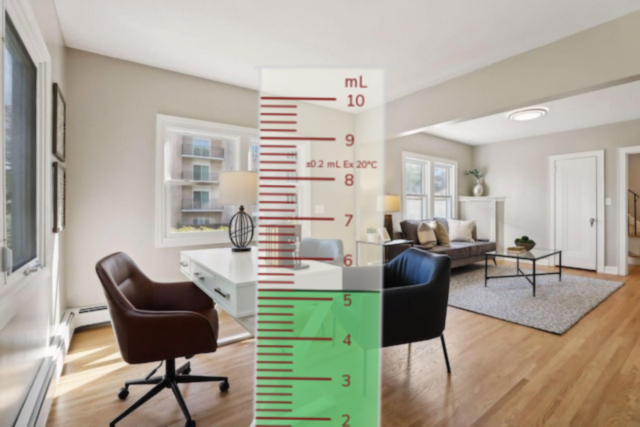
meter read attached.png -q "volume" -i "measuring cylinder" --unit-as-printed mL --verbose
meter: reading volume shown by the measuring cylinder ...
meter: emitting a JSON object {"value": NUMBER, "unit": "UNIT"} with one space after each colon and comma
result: {"value": 5.2, "unit": "mL"}
